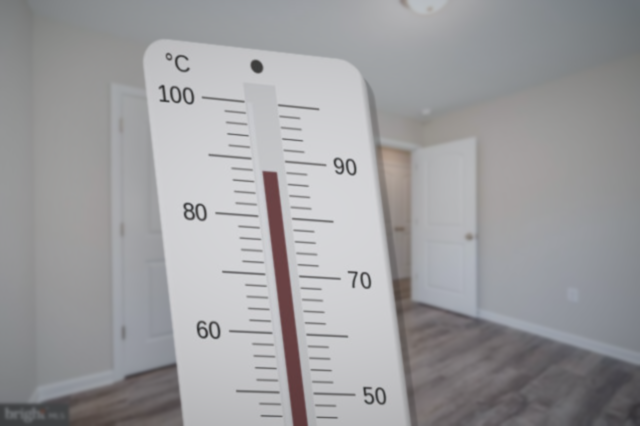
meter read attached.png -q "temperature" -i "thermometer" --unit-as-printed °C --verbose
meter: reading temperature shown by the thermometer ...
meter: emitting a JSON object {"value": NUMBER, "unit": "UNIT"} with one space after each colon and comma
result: {"value": 88, "unit": "°C"}
